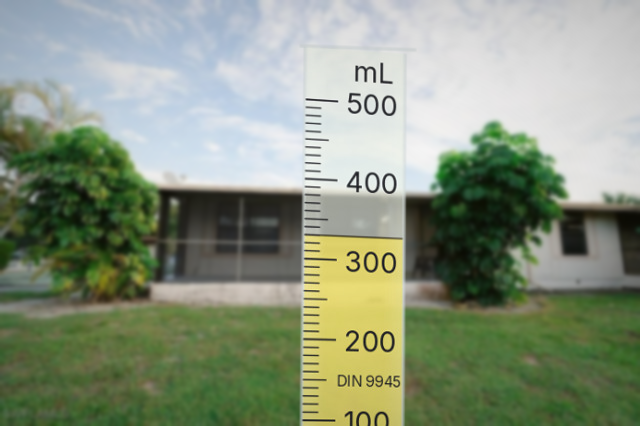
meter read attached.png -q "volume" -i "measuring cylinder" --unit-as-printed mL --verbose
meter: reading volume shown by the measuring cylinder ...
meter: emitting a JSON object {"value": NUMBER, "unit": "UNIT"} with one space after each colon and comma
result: {"value": 330, "unit": "mL"}
